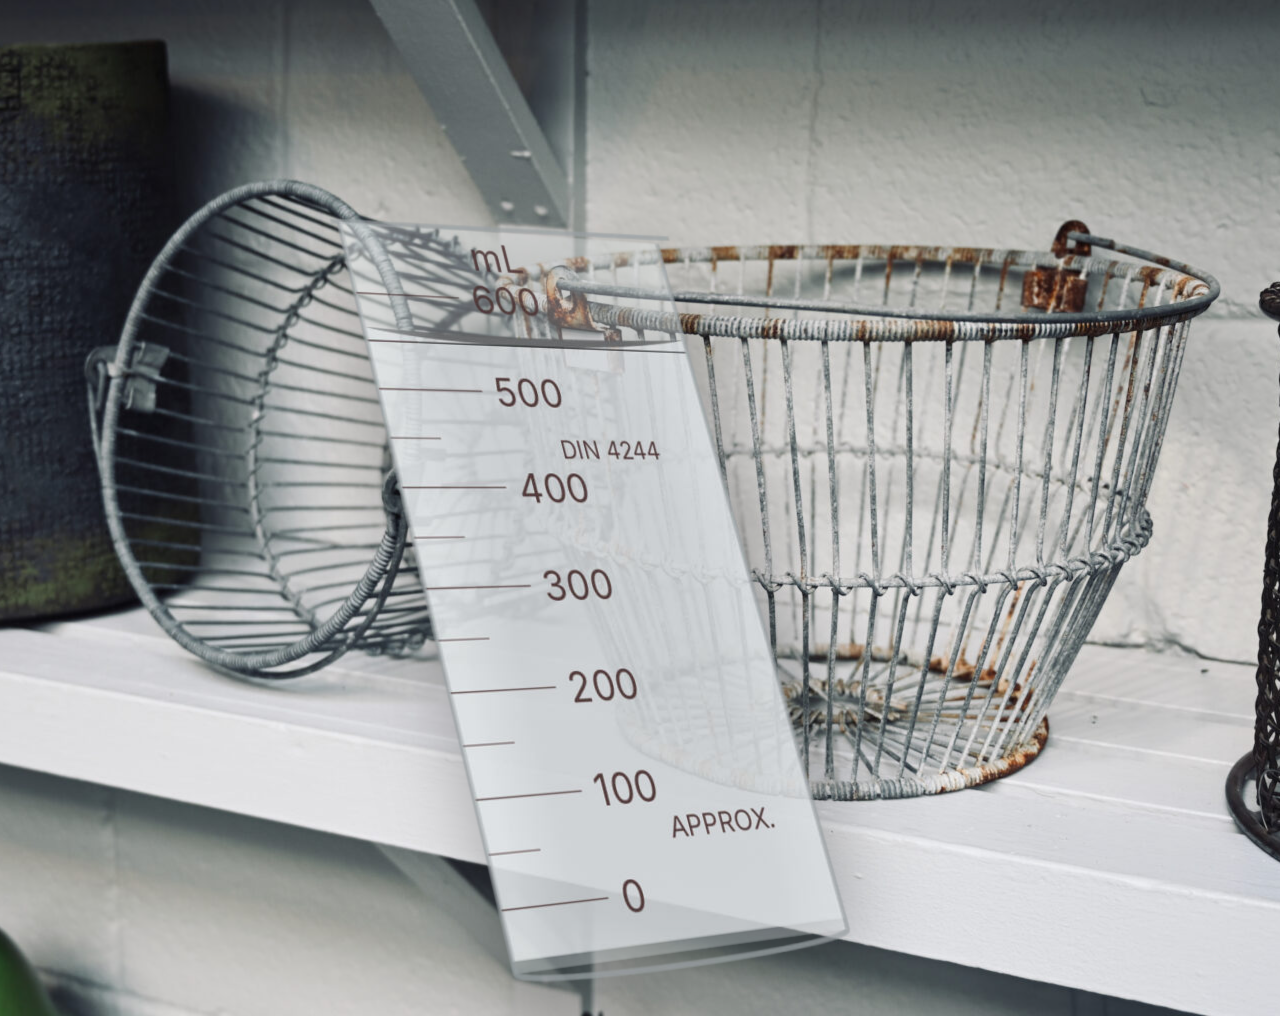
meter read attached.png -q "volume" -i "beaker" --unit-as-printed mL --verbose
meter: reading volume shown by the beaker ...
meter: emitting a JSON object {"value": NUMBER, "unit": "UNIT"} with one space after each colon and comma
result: {"value": 550, "unit": "mL"}
